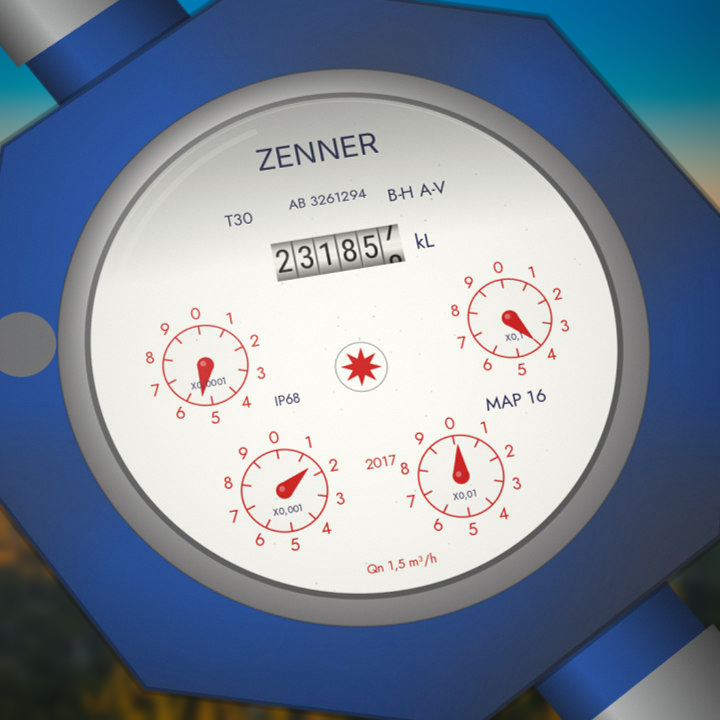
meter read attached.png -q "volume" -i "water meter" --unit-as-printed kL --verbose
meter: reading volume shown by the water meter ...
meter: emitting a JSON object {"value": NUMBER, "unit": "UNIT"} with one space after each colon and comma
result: {"value": 231857.4015, "unit": "kL"}
